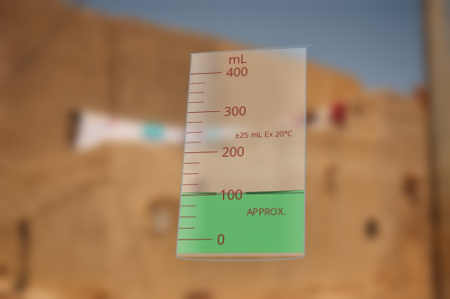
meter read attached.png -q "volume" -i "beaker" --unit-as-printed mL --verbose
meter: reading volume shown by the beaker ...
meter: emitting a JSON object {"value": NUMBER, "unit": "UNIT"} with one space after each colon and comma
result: {"value": 100, "unit": "mL"}
